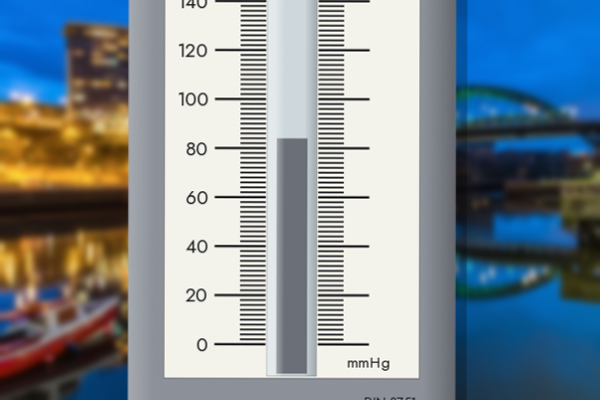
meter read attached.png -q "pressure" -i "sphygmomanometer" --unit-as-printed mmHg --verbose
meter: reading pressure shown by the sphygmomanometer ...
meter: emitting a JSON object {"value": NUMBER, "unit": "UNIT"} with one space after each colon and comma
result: {"value": 84, "unit": "mmHg"}
